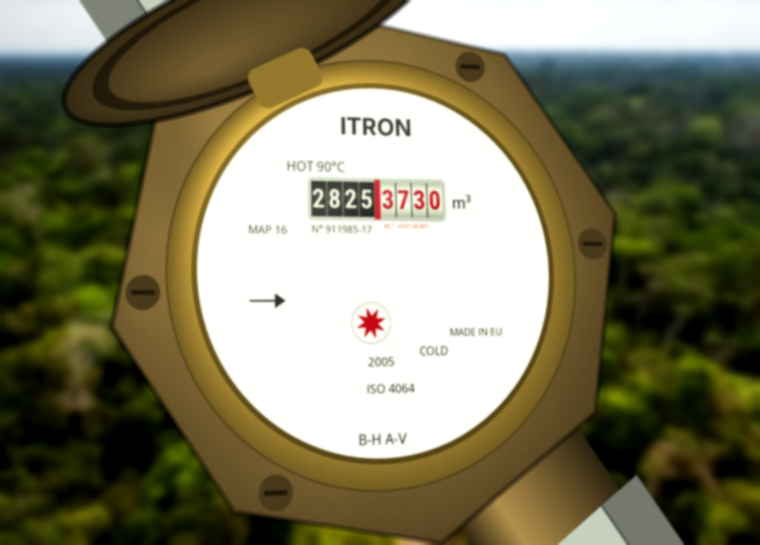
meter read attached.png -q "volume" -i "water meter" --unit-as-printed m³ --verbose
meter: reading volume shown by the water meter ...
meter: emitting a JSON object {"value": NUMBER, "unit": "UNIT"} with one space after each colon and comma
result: {"value": 2825.3730, "unit": "m³"}
